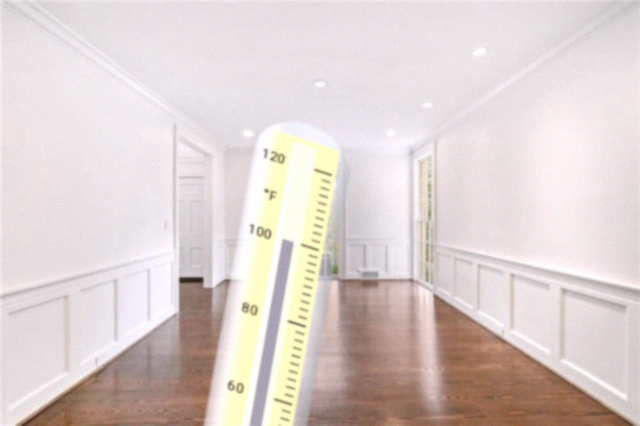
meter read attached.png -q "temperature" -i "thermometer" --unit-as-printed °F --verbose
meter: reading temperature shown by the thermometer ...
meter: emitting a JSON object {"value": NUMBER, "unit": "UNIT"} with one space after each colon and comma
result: {"value": 100, "unit": "°F"}
